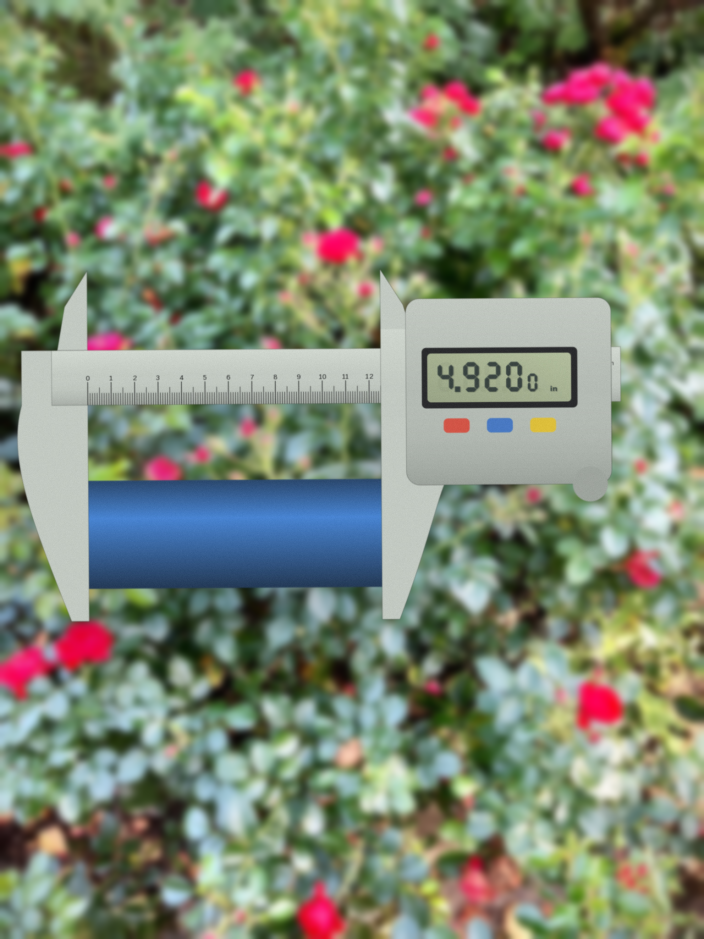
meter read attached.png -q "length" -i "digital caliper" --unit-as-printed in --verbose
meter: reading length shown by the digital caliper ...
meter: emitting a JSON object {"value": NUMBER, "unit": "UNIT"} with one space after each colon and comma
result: {"value": 4.9200, "unit": "in"}
